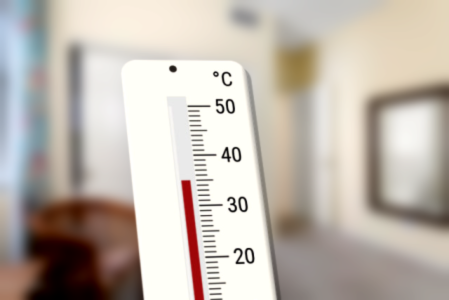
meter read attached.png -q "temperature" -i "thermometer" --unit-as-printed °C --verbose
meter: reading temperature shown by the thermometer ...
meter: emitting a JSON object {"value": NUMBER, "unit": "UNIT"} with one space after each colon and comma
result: {"value": 35, "unit": "°C"}
